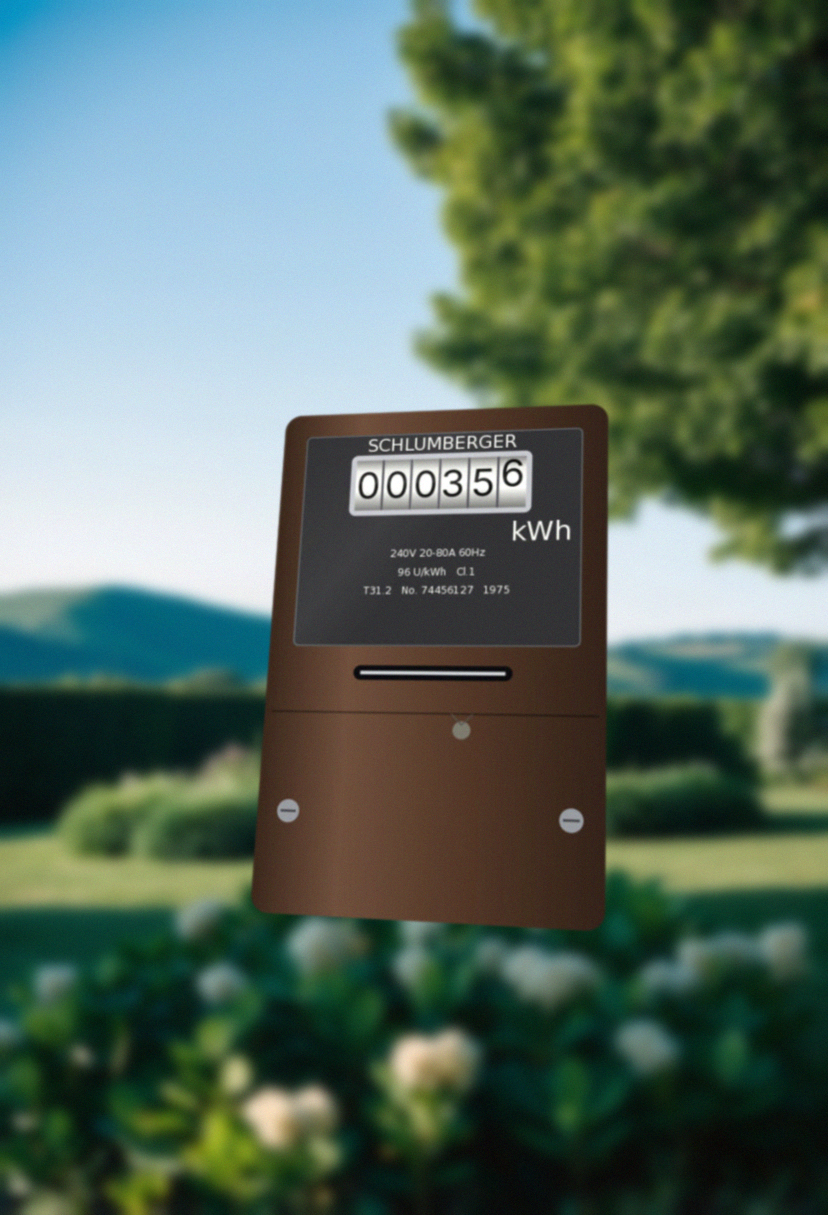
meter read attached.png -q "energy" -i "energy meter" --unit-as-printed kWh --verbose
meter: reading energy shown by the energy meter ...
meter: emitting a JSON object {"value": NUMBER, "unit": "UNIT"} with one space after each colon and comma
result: {"value": 356, "unit": "kWh"}
